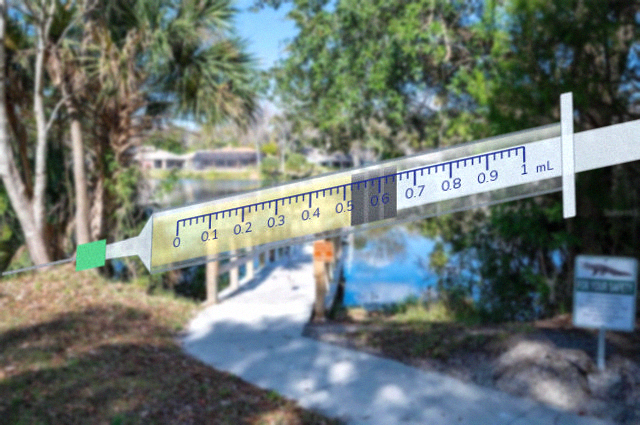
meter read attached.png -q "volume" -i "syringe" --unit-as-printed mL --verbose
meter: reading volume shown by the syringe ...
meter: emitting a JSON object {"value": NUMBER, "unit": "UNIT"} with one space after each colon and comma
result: {"value": 0.52, "unit": "mL"}
